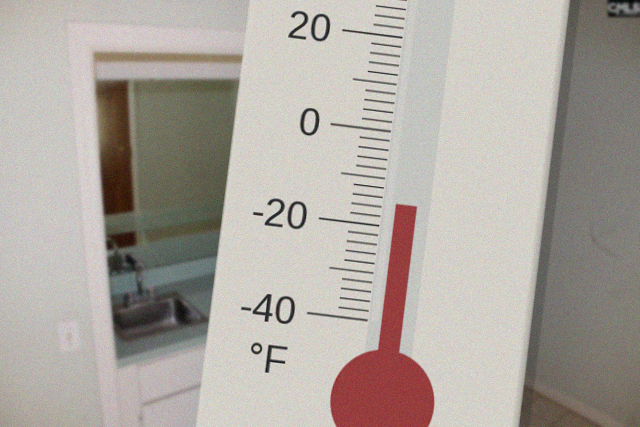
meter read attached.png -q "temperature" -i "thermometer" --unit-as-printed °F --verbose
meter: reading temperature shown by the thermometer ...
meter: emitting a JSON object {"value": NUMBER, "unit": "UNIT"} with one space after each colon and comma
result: {"value": -15, "unit": "°F"}
